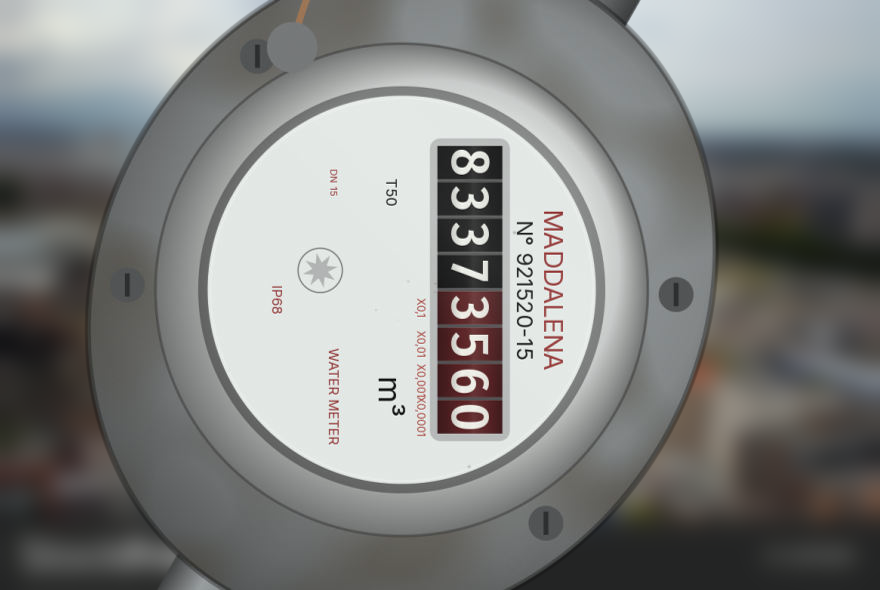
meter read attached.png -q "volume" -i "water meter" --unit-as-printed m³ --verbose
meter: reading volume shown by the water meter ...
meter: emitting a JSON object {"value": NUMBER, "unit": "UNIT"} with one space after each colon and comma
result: {"value": 8337.3560, "unit": "m³"}
